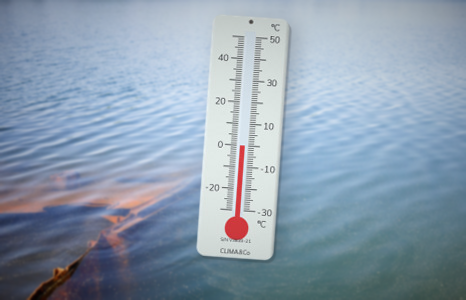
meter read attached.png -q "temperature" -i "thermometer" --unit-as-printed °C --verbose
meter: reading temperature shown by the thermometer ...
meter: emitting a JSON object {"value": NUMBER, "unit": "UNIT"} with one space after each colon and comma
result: {"value": 0, "unit": "°C"}
